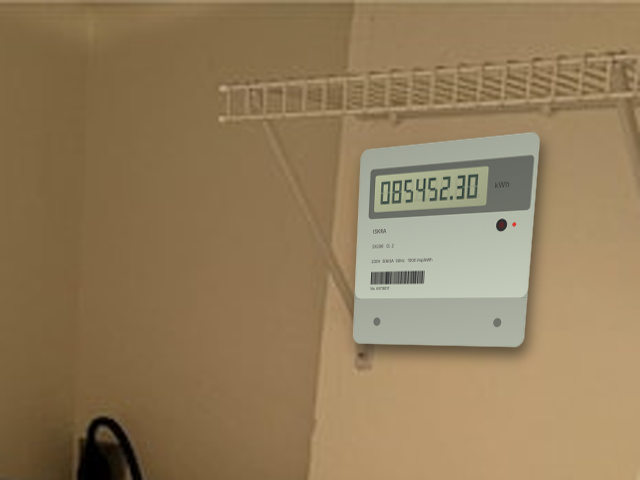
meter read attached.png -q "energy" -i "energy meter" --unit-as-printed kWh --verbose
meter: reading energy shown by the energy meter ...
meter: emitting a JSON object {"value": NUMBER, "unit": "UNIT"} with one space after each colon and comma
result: {"value": 85452.30, "unit": "kWh"}
